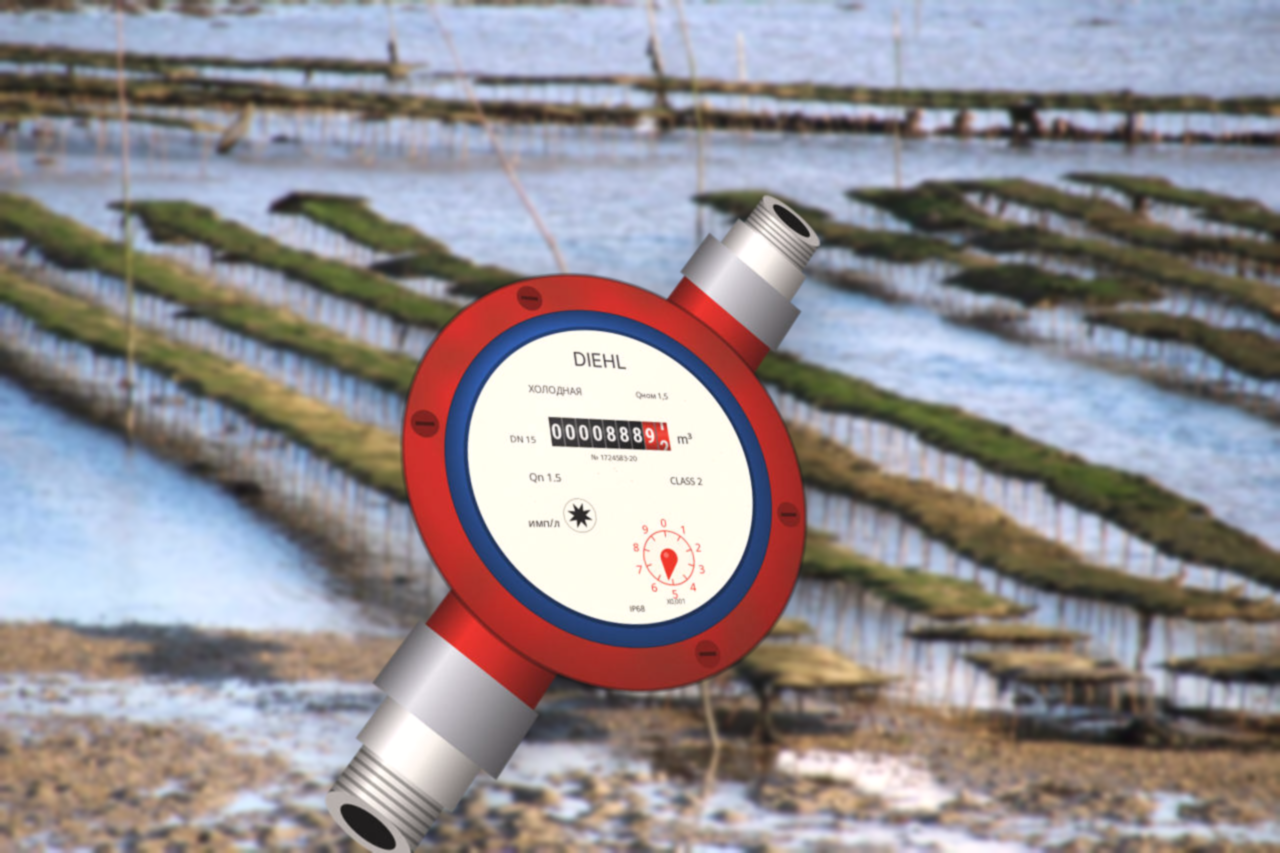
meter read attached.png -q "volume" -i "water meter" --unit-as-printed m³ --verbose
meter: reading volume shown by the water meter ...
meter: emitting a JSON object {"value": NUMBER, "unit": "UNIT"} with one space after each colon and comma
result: {"value": 888.915, "unit": "m³"}
